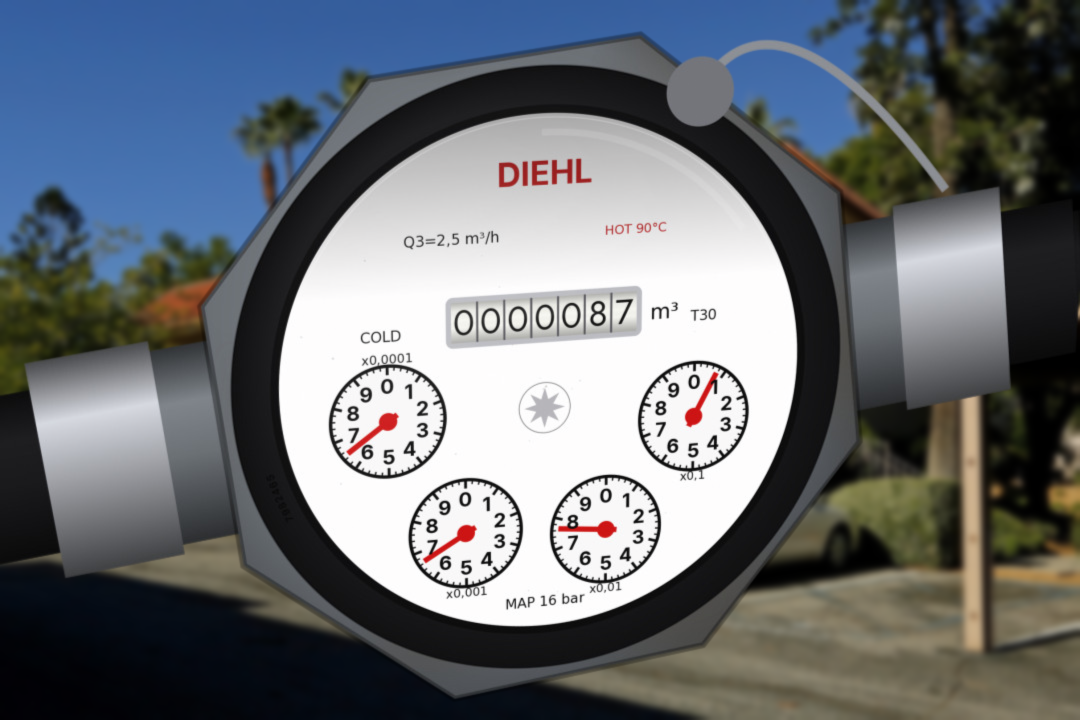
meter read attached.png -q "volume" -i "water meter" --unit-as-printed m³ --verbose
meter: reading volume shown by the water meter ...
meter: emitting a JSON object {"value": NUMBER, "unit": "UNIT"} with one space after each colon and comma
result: {"value": 87.0766, "unit": "m³"}
